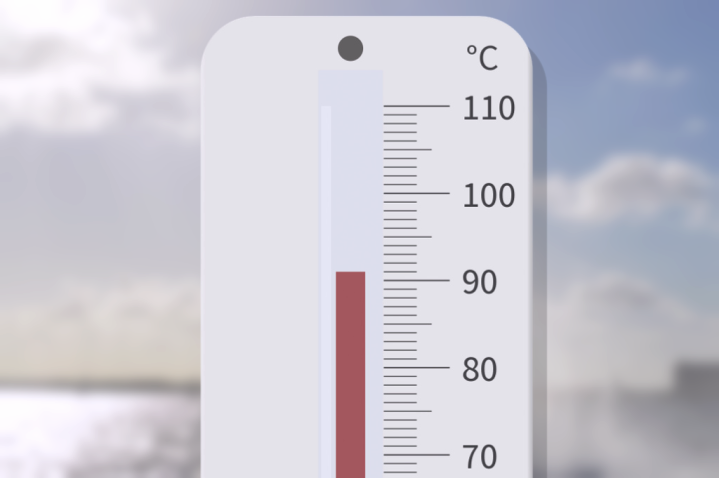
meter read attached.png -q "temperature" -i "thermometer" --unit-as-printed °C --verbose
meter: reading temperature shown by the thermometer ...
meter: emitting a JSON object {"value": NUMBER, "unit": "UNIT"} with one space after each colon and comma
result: {"value": 91, "unit": "°C"}
